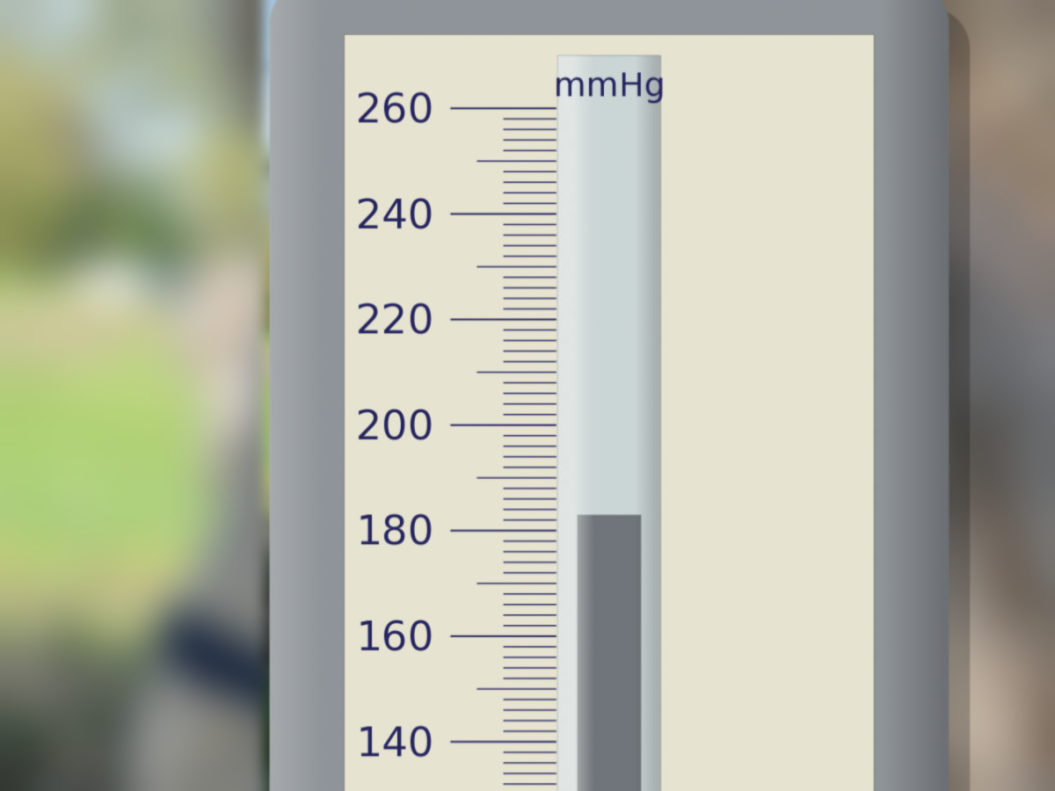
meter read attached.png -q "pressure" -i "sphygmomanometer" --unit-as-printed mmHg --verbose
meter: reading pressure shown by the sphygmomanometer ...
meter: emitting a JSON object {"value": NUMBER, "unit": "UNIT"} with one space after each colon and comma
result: {"value": 183, "unit": "mmHg"}
